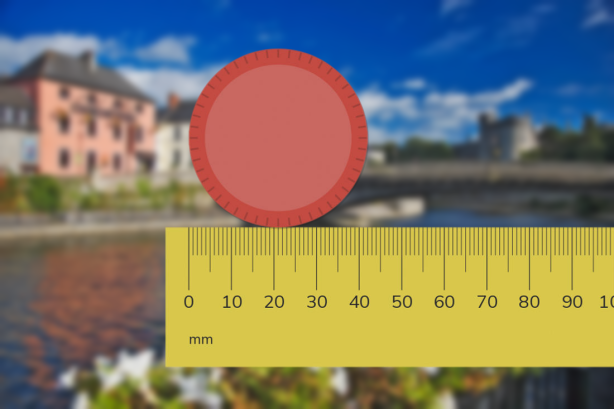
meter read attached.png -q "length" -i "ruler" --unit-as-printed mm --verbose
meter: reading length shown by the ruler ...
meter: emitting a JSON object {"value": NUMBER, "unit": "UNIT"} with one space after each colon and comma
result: {"value": 42, "unit": "mm"}
